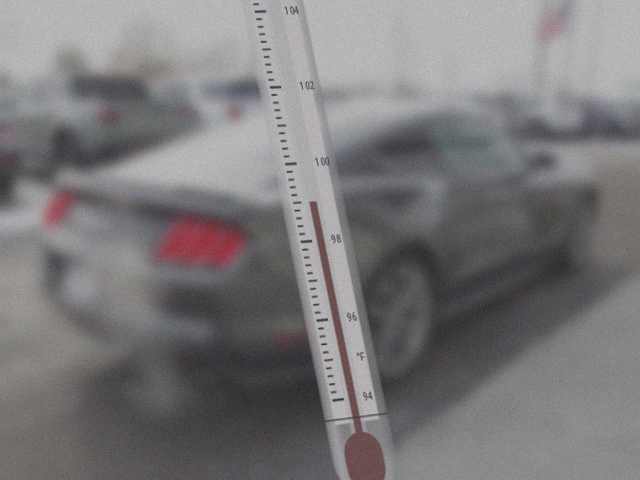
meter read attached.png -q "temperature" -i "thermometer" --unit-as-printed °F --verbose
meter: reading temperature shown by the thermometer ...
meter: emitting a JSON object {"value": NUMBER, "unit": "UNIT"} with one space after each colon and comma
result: {"value": 99, "unit": "°F"}
